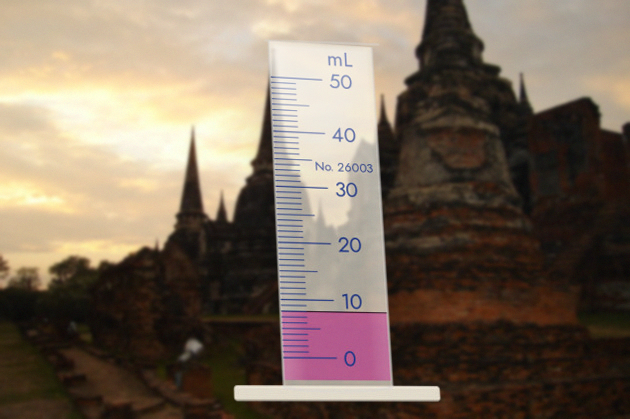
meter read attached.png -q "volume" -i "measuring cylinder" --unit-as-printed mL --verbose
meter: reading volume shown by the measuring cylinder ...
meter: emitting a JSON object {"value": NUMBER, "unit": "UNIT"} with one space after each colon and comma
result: {"value": 8, "unit": "mL"}
